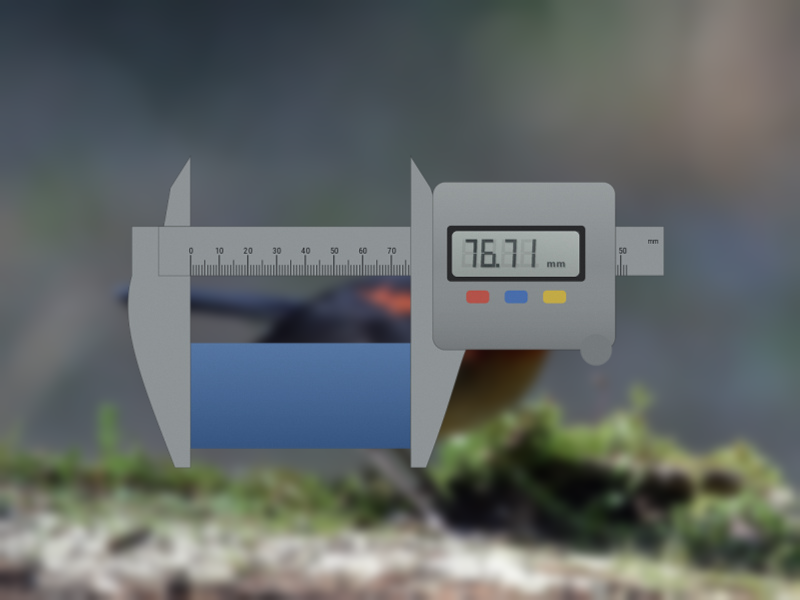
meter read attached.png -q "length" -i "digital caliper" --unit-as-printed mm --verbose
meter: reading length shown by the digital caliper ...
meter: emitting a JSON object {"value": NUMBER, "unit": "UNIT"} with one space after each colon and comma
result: {"value": 76.71, "unit": "mm"}
